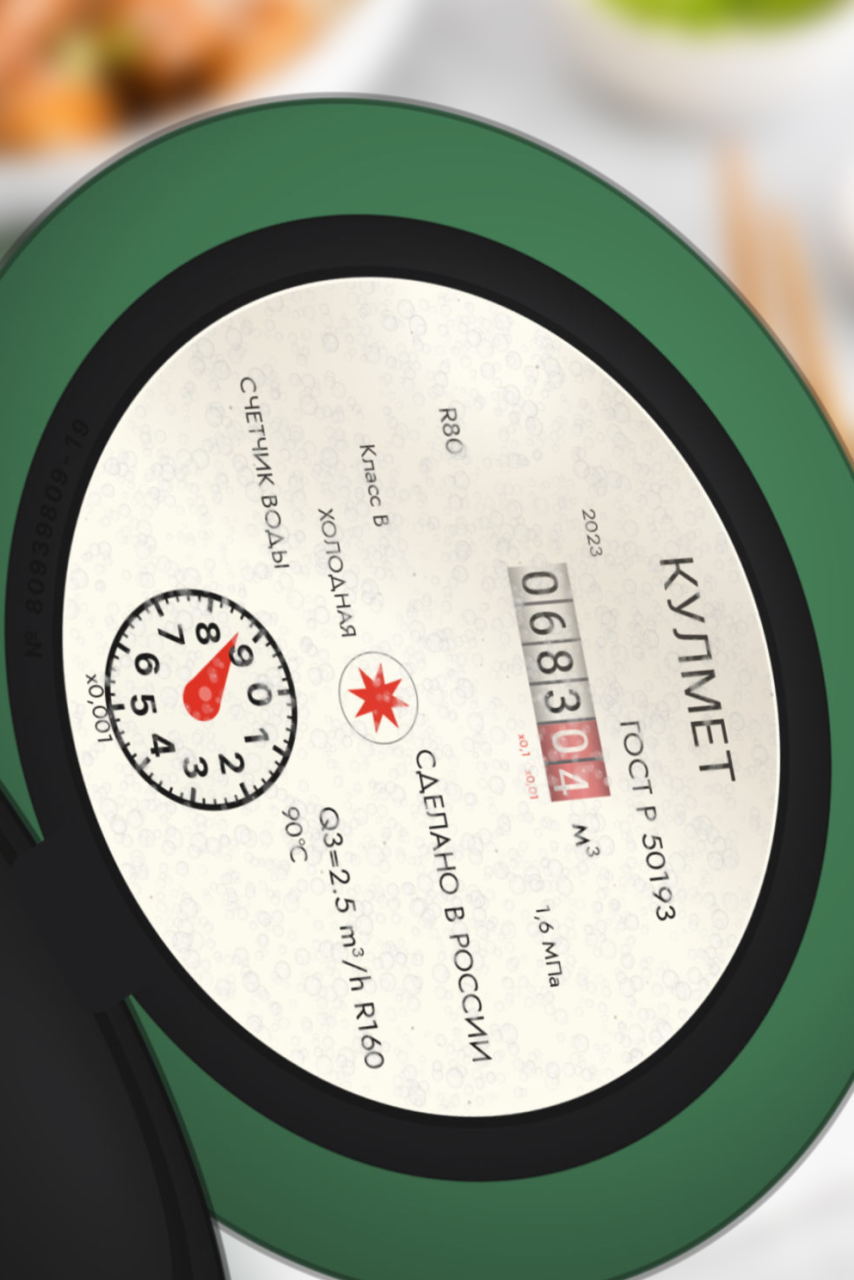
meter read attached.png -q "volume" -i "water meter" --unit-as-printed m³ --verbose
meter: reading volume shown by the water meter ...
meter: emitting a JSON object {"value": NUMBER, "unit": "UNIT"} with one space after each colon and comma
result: {"value": 683.038, "unit": "m³"}
